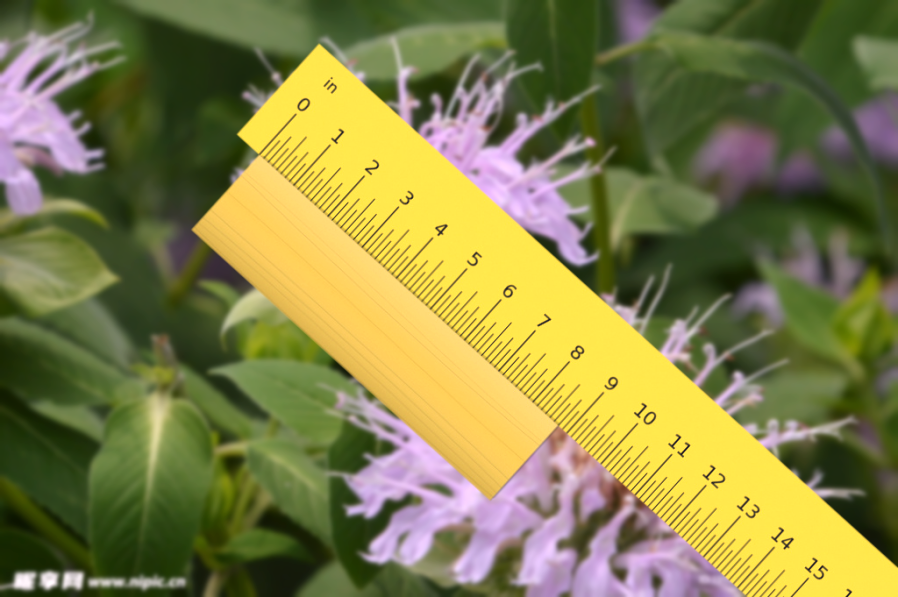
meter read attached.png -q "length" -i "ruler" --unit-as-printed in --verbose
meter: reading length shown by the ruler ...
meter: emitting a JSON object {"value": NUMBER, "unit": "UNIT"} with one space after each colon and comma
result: {"value": 8.75, "unit": "in"}
